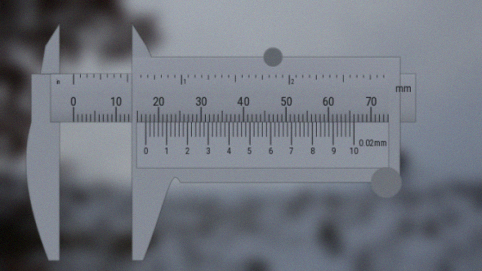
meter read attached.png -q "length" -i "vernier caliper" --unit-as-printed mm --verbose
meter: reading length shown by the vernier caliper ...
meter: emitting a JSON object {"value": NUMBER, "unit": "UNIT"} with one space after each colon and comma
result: {"value": 17.0, "unit": "mm"}
